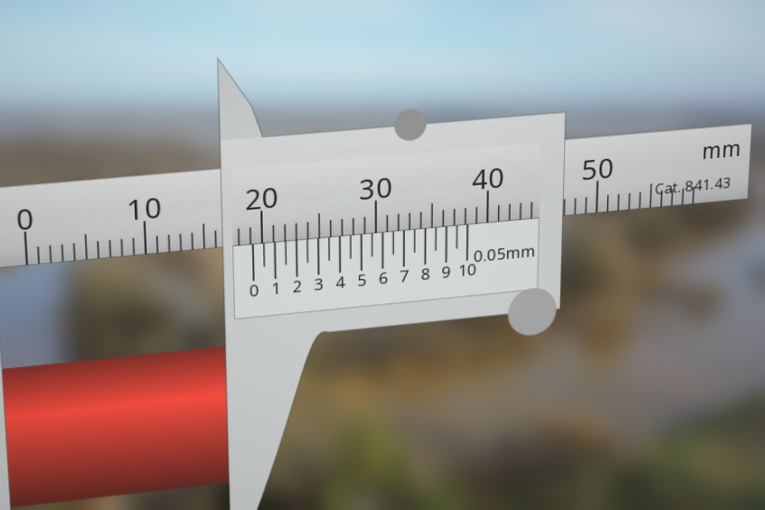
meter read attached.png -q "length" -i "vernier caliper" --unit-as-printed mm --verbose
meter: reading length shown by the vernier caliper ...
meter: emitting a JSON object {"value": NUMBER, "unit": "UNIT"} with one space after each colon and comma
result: {"value": 19.2, "unit": "mm"}
